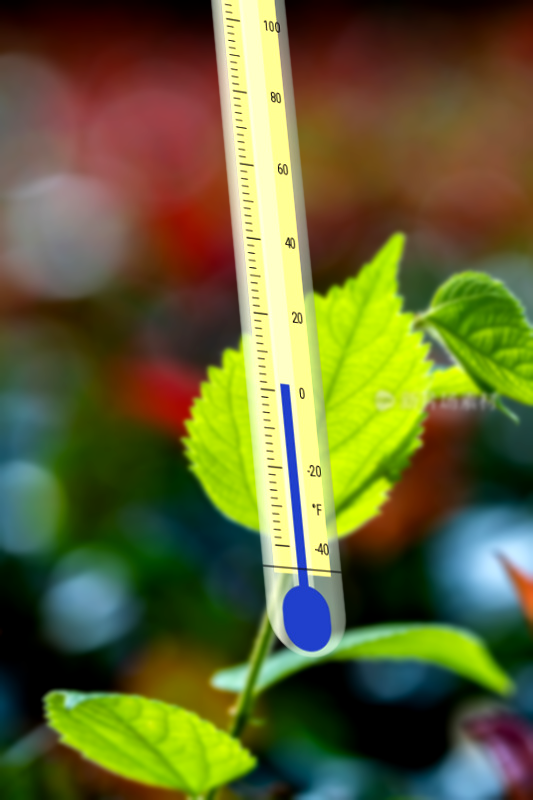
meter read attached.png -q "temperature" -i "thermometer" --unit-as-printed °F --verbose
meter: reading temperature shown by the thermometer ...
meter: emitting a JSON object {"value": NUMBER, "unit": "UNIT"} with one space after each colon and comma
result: {"value": 2, "unit": "°F"}
